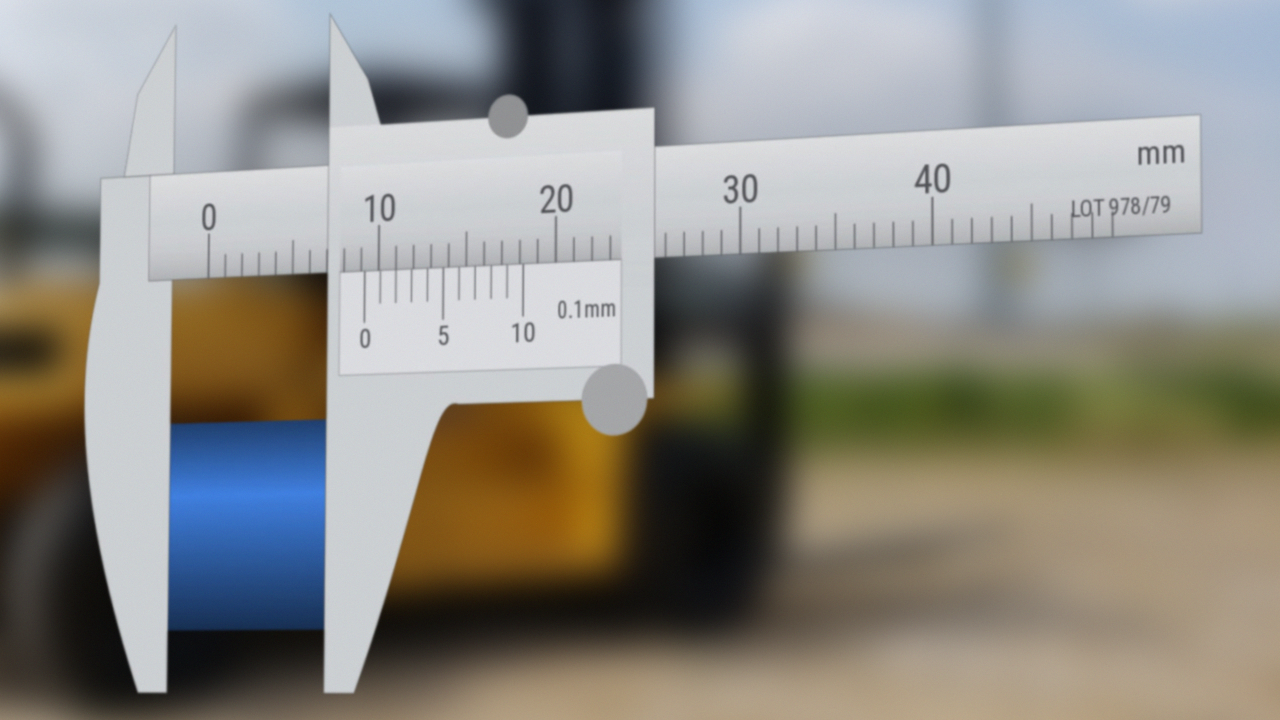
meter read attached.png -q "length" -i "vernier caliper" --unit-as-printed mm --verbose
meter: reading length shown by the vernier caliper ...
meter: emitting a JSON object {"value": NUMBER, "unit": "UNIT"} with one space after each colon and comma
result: {"value": 9.2, "unit": "mm"}
